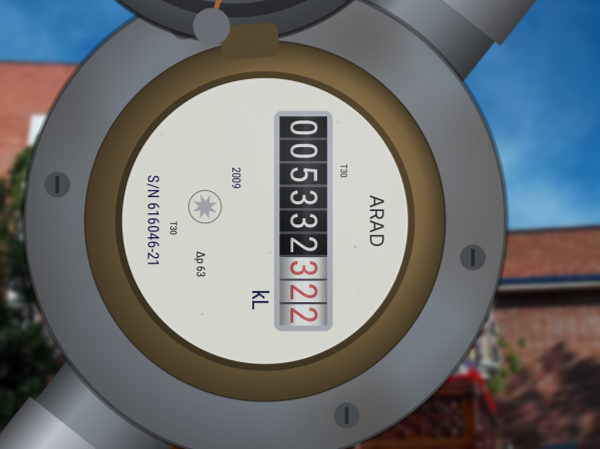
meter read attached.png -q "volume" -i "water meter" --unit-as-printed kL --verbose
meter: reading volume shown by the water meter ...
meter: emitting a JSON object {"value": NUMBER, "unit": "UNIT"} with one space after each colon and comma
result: {"value": 5332.322, "unit": "kL"}
